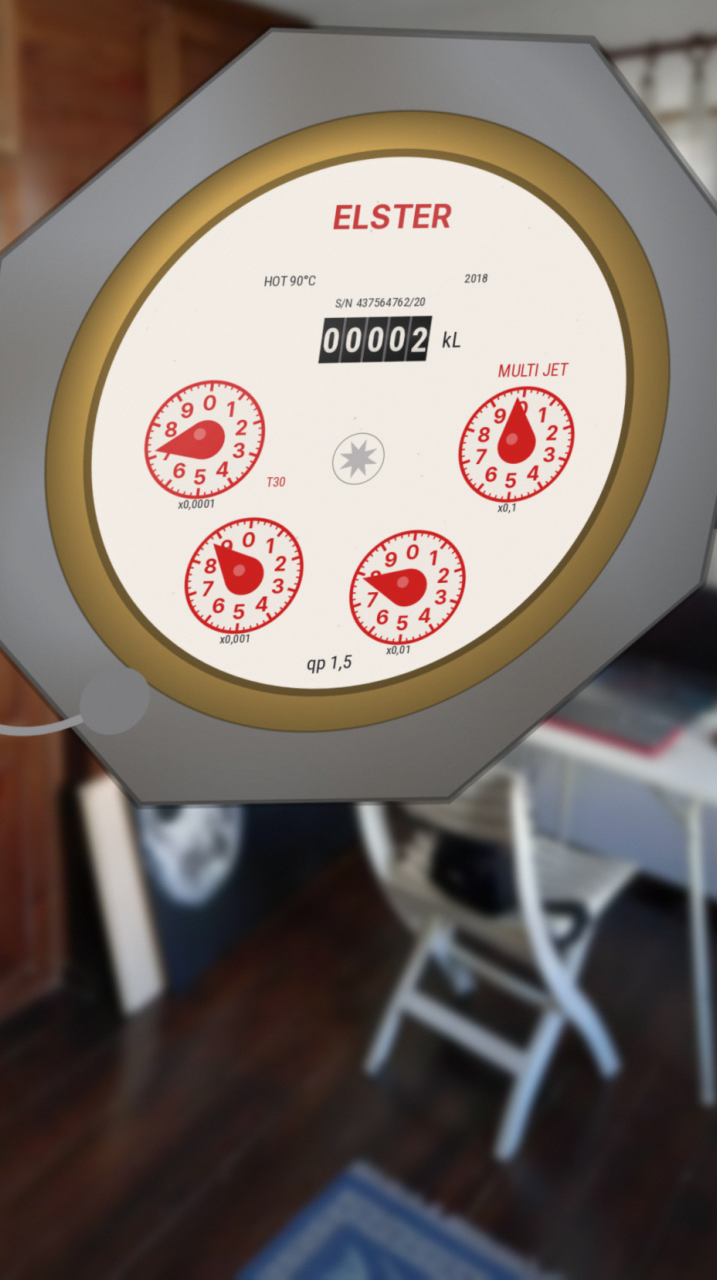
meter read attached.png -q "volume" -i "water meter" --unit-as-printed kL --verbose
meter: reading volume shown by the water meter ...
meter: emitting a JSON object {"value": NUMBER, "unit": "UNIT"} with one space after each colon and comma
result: {"value": 1.9787, "unit": "kL"}
